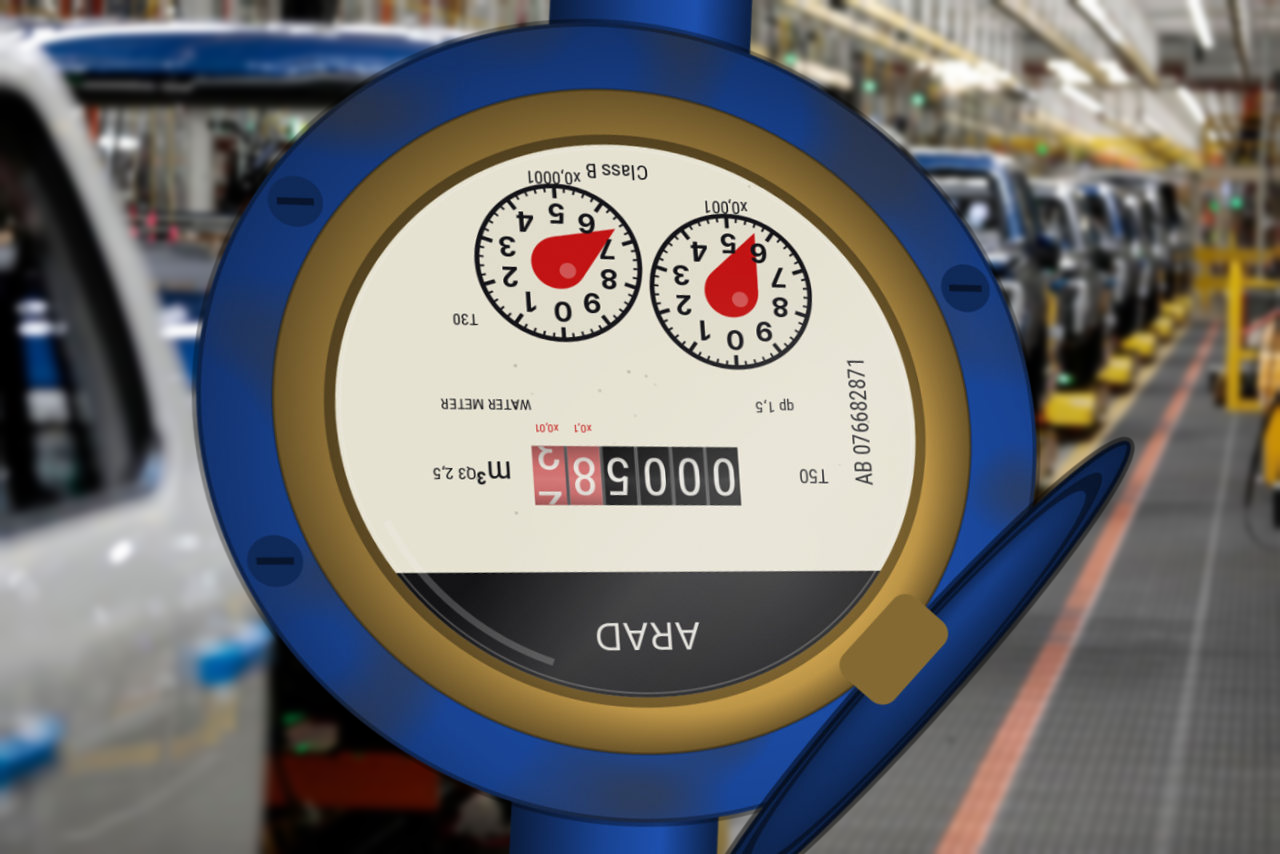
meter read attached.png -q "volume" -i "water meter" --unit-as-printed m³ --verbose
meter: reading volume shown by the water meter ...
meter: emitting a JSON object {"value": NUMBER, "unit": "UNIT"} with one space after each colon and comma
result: {"value": 5.8256, "unit": "m³"}
